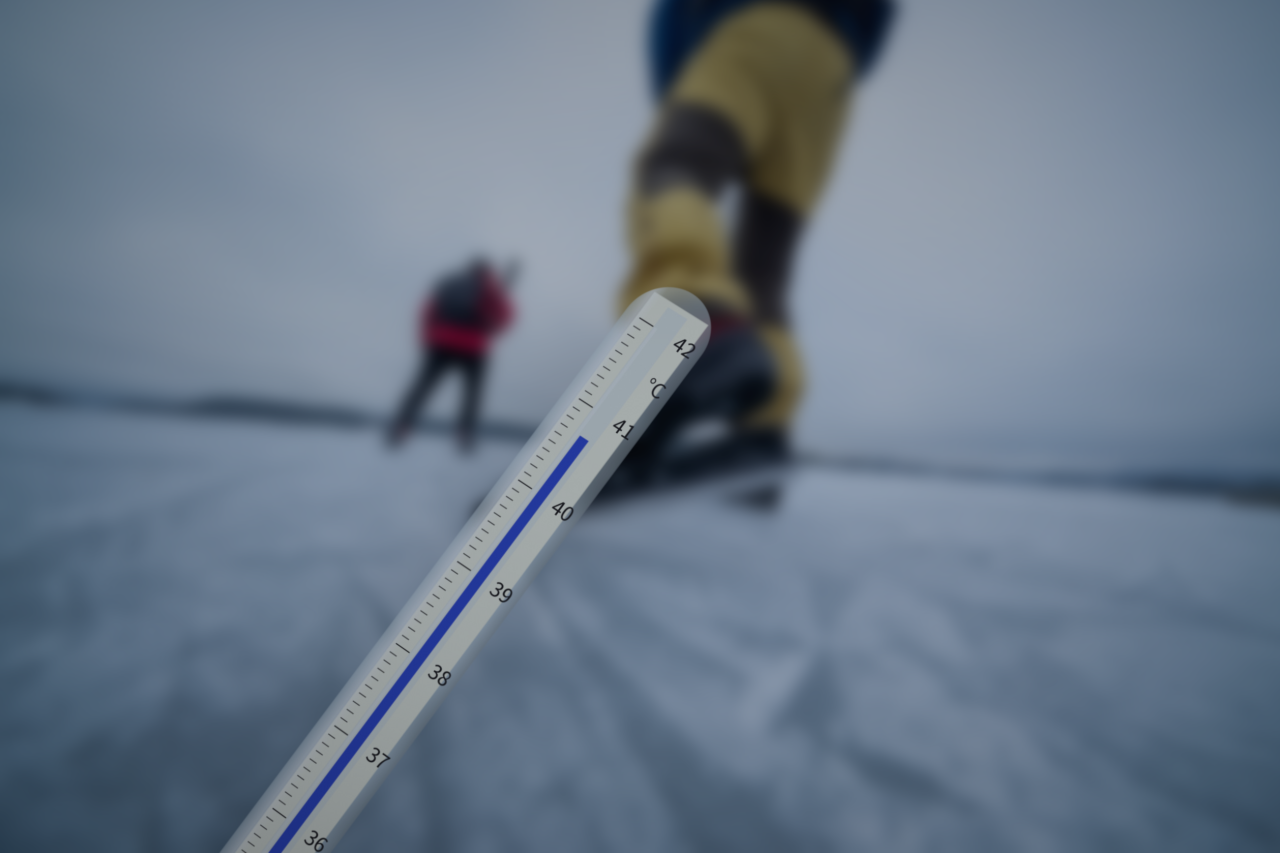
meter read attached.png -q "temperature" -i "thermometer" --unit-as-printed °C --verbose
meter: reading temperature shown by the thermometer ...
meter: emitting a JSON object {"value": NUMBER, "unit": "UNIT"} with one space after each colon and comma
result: {"value": 40.7, "unit": "°C"}
